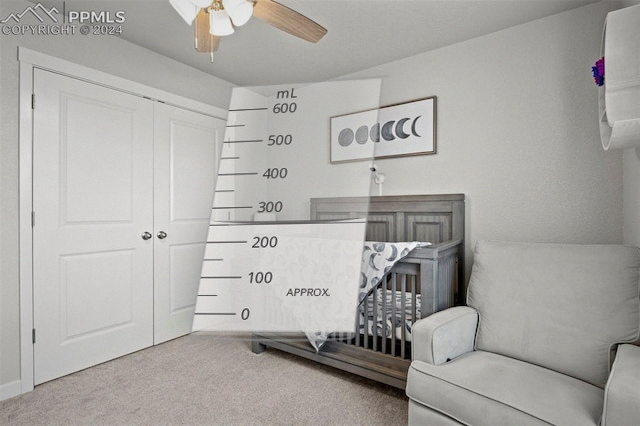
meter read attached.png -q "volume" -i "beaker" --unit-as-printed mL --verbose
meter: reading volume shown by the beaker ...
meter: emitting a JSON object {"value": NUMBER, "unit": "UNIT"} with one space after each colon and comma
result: {"value": 250, "unit": "mL"}
